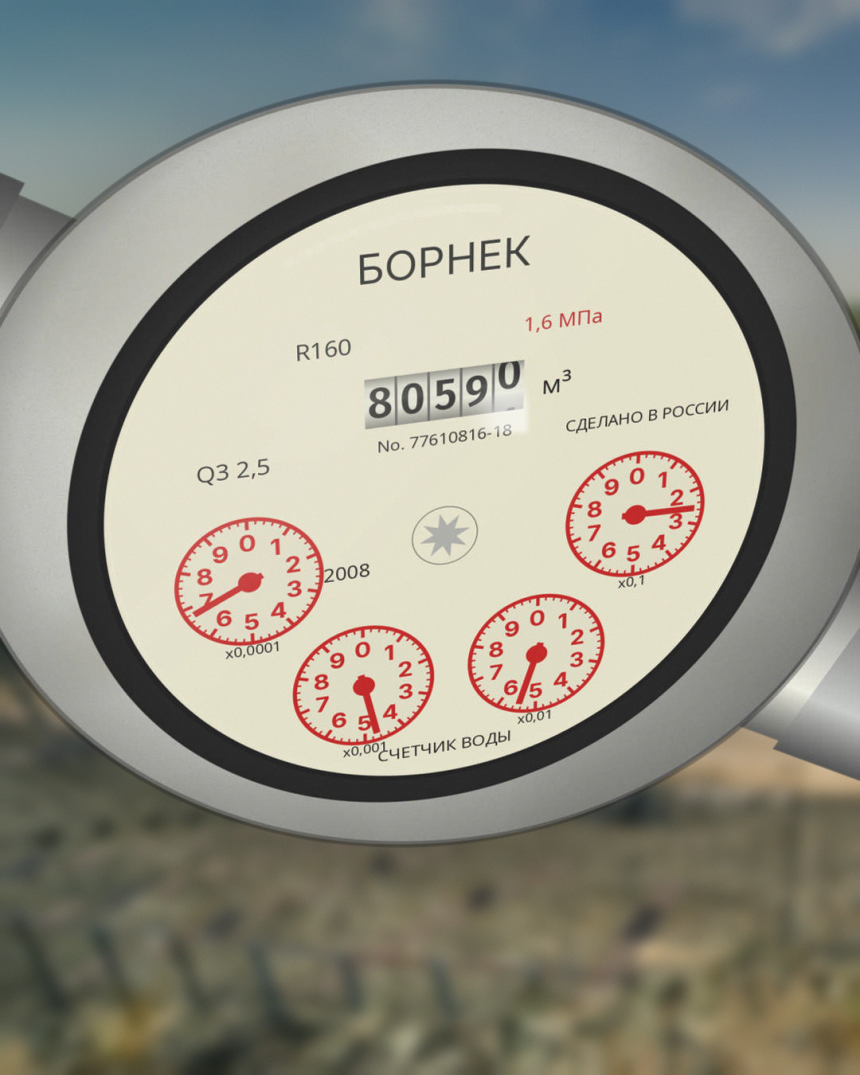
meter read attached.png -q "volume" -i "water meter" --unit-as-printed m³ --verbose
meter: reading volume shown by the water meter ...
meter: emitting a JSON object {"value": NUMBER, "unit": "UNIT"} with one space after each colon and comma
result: {"value": 80590.2546, "unit": "m³"}
